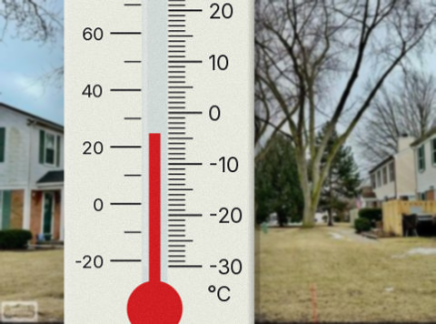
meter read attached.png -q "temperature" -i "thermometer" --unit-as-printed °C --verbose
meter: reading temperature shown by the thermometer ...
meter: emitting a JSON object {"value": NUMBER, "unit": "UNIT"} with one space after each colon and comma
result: {"value": -4, "unit": "°C"}
